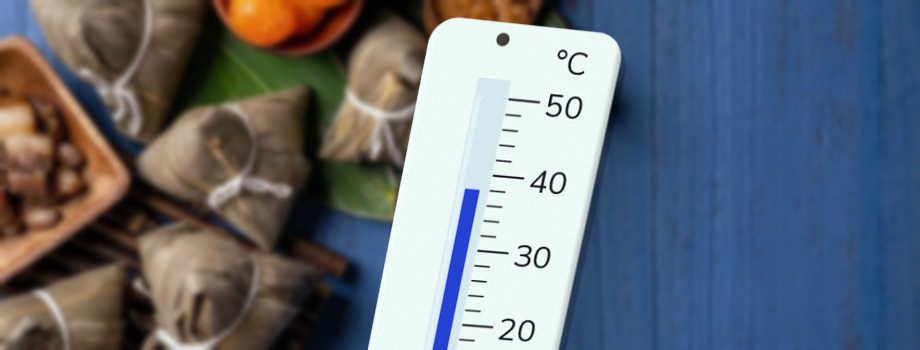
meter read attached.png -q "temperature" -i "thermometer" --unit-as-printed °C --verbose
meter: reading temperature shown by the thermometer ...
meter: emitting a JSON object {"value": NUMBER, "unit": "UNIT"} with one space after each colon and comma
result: {"value": 38, "unit": "°C"}
